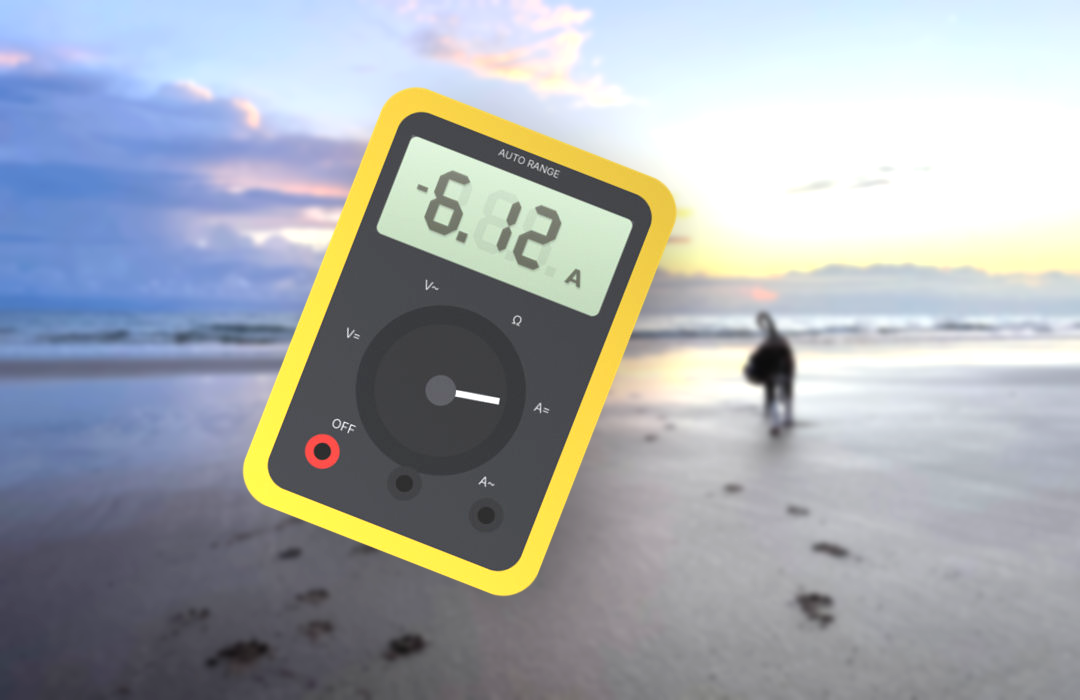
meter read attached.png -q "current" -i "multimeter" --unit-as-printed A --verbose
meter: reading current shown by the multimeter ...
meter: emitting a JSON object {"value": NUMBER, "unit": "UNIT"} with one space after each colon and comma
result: {"value": -6.12, "unit": "A"}
